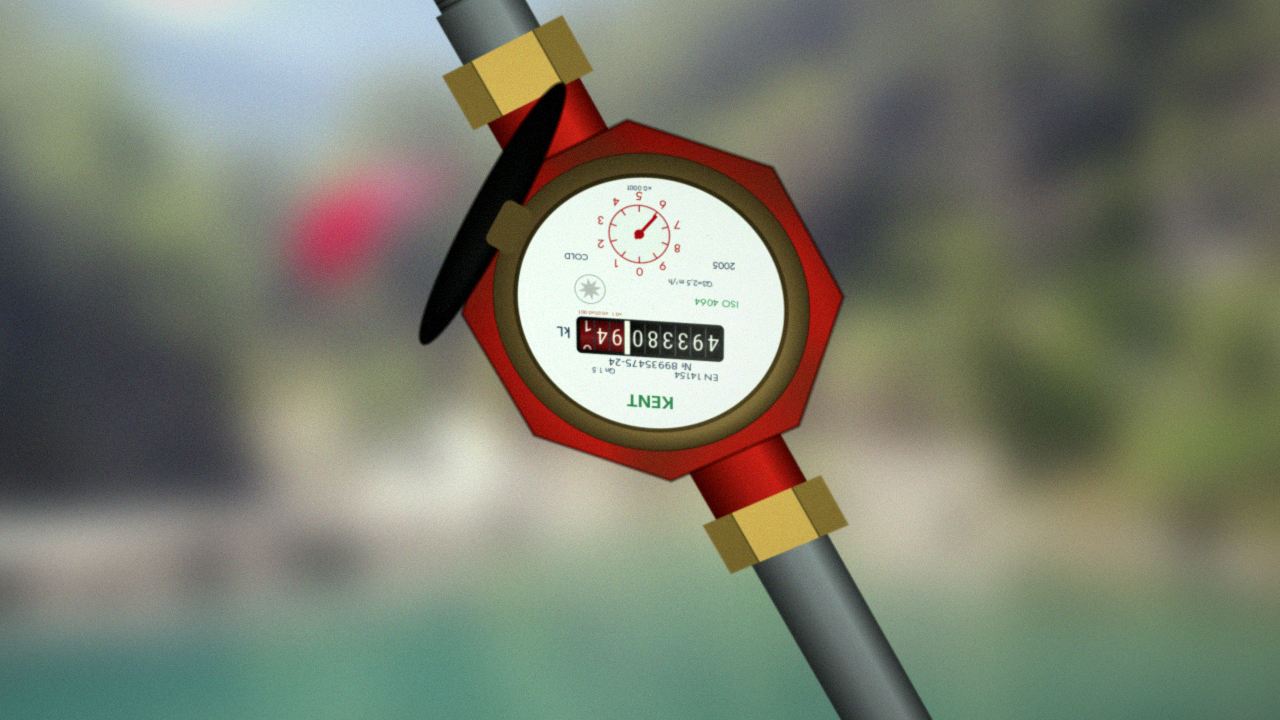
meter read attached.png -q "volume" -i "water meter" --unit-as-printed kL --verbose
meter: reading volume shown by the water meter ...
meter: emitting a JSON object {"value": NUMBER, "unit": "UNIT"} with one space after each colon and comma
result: {"value": 493380.9406, "unit": "kL"}
